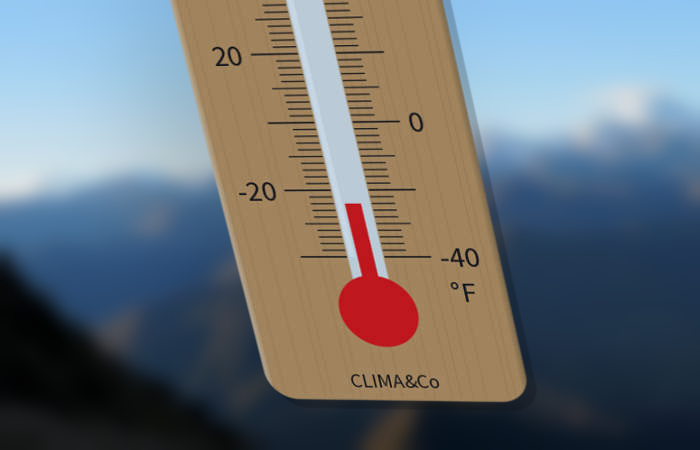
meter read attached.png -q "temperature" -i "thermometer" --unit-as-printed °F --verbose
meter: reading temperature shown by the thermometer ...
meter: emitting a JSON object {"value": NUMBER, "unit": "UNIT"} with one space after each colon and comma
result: {"value": -24, "unit": "°F"}
